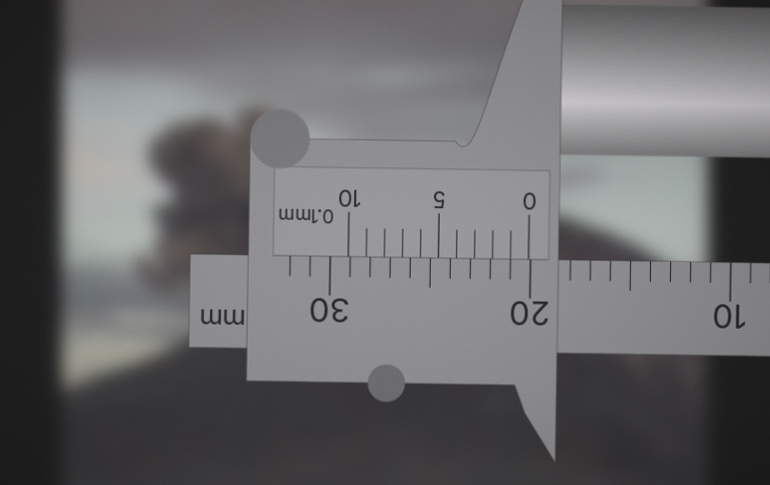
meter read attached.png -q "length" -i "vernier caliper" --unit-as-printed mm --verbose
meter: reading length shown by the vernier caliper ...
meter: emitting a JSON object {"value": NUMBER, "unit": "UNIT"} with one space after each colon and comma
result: {"value": 20.1, "unit": "mm"}
